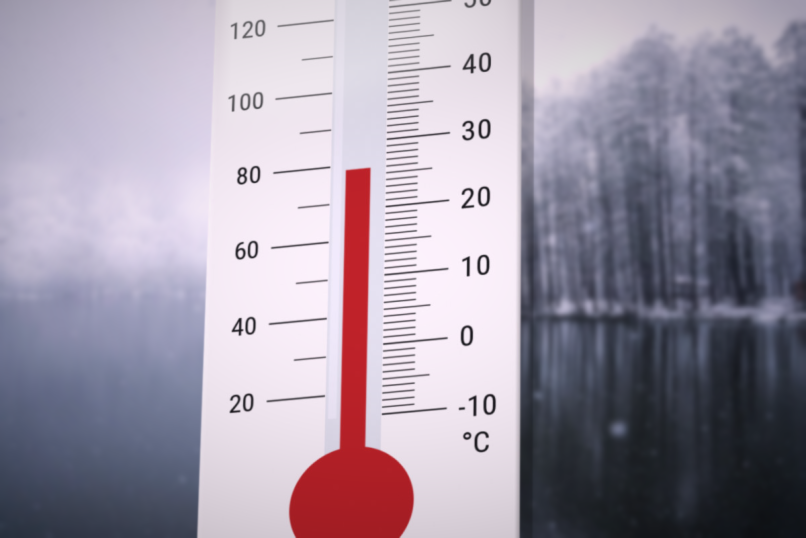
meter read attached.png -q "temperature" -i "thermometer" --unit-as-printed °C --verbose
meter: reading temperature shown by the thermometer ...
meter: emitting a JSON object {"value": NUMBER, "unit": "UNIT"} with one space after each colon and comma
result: {"value": 26, "unit": "°C"}
